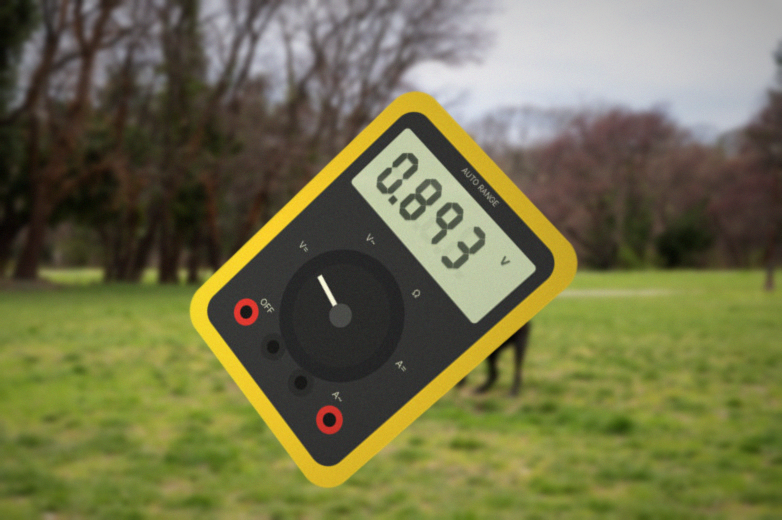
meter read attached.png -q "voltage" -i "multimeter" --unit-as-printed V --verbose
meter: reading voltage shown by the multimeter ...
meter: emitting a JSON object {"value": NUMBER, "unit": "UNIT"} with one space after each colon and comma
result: {"value": 0.893, "unit": "V"}
